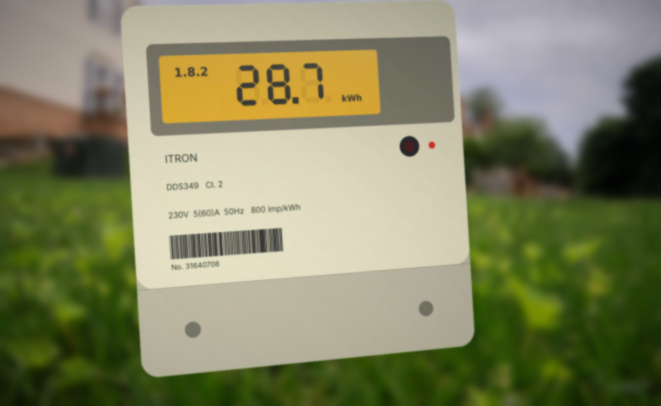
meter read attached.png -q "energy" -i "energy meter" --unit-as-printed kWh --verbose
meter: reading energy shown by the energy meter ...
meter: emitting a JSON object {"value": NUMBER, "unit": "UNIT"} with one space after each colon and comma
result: {"value": 28.7, "unit": "kWh"}
